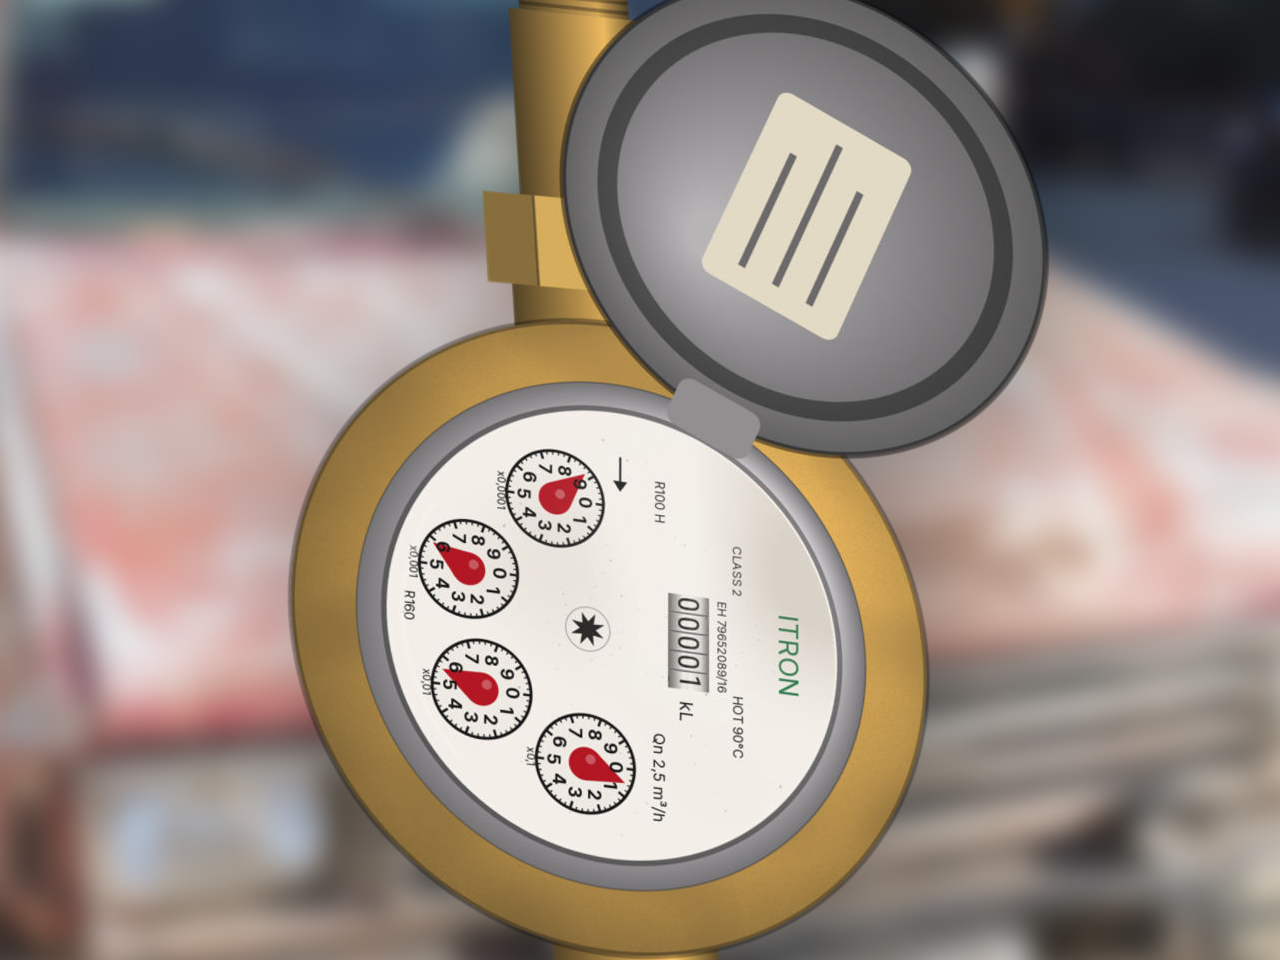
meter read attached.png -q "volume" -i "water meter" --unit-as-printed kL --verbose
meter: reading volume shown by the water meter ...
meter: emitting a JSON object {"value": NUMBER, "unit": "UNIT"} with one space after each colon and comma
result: {"value": 1.0558, "unit": "kL"}
